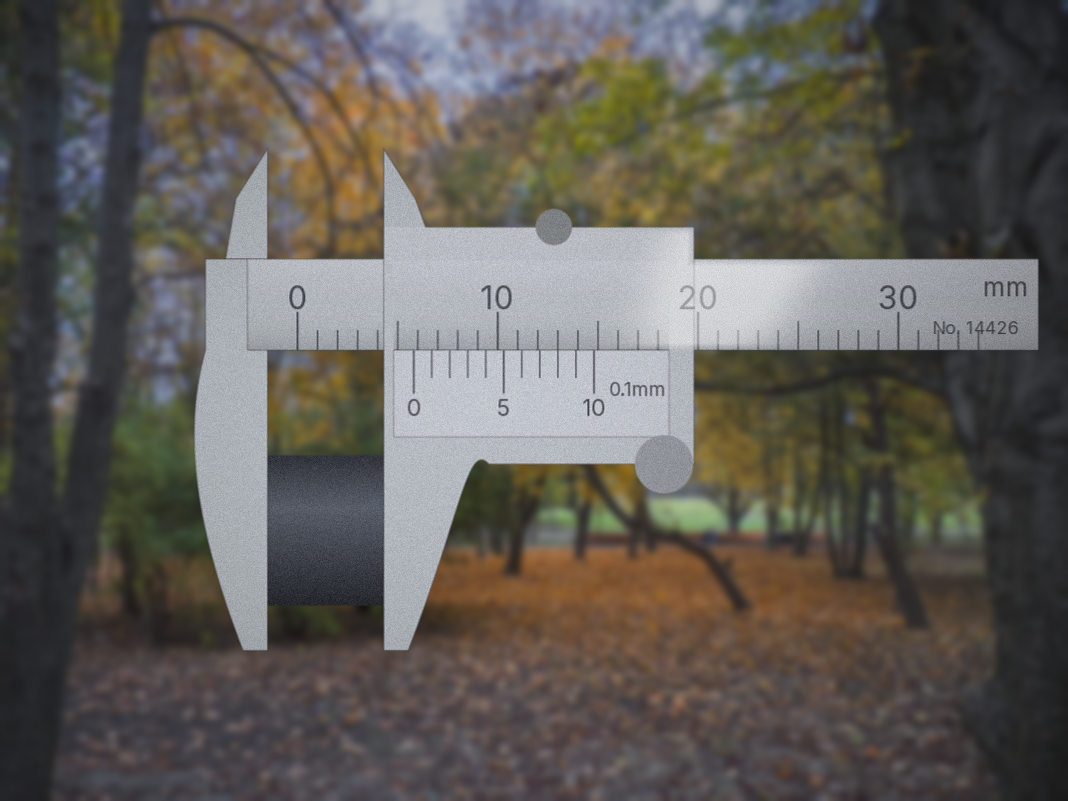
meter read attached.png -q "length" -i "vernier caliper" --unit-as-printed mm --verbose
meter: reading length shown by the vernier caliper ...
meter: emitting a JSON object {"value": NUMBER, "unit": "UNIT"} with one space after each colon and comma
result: {"value": 5.8, "unit": "mm"}
